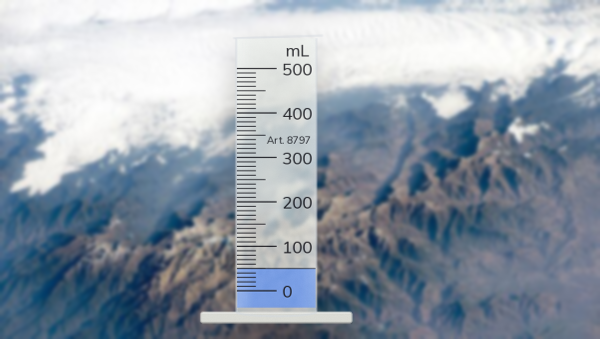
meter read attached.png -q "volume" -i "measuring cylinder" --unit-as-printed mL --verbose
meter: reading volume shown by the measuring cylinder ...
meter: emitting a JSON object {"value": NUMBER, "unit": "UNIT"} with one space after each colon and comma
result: {"value": 50, "unit": "mL"}
